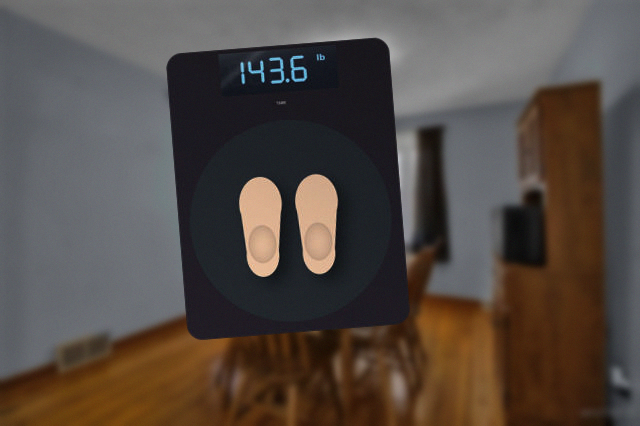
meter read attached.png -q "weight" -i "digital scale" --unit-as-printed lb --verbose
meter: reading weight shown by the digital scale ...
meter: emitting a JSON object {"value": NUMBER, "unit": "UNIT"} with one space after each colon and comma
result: {"value": 143.6, "unit": "lb"}
